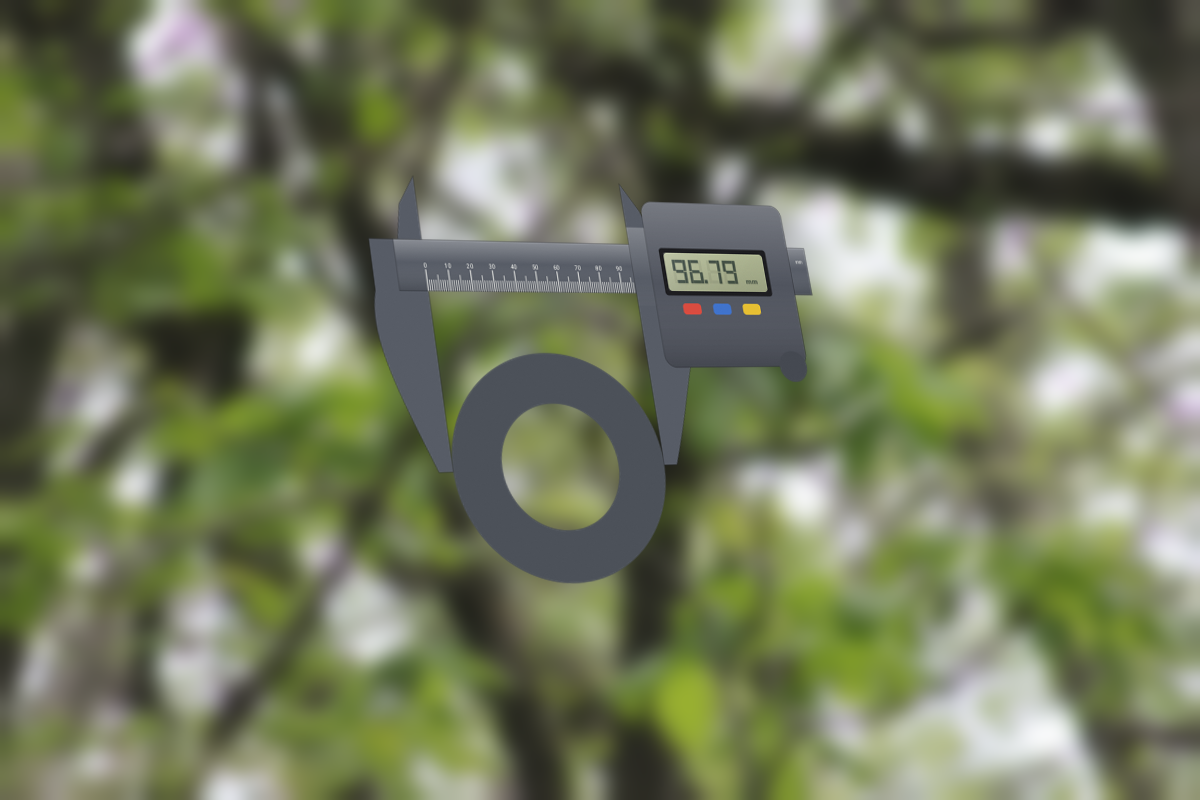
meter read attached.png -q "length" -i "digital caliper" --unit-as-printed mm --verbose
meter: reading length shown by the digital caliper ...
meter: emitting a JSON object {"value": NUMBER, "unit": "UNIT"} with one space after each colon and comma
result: {"value": 96.79, "unit": "mm"}
